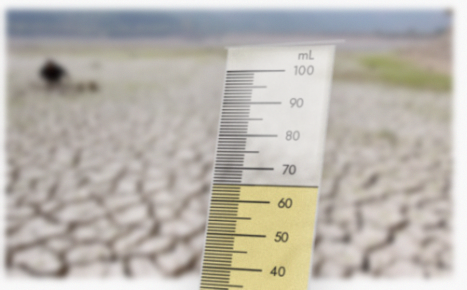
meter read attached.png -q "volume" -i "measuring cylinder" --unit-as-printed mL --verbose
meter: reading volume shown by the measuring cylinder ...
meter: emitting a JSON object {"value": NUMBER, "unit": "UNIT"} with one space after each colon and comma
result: {"value": 65, "unit": "mL"}
